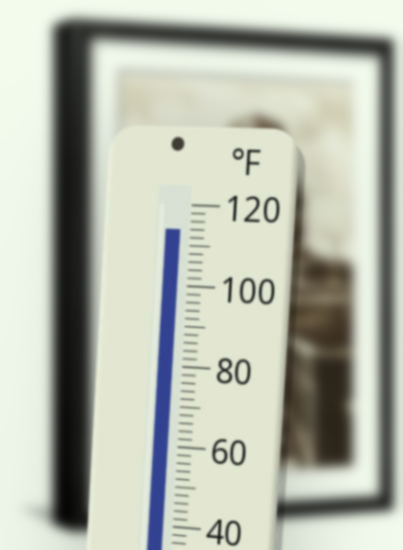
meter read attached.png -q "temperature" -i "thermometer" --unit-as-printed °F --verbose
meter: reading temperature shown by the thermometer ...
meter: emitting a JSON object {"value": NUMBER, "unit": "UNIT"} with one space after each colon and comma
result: {"value": 114, "unit": "°F"}
